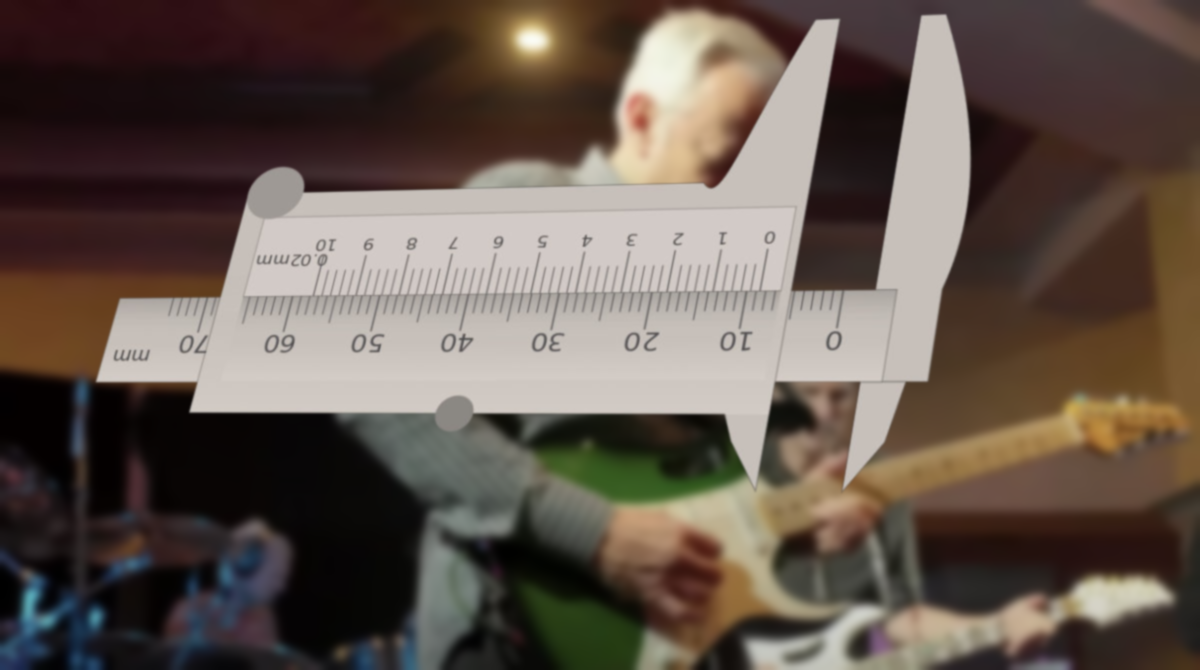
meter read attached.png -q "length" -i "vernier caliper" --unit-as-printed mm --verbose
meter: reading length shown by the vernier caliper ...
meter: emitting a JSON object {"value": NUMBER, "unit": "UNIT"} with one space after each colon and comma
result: {"value": 8.6, "unit": "mm"}
